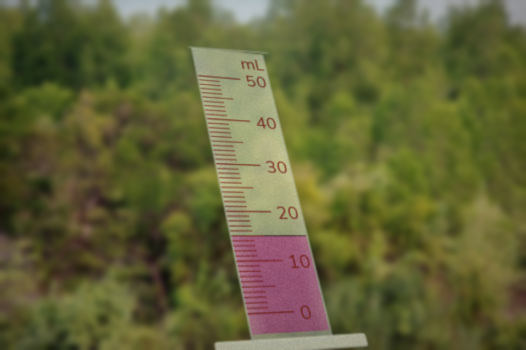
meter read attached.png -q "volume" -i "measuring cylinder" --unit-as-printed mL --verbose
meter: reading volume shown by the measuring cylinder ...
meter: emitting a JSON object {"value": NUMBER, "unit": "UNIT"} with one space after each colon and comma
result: {"value": 15, "unit": "mL"}
